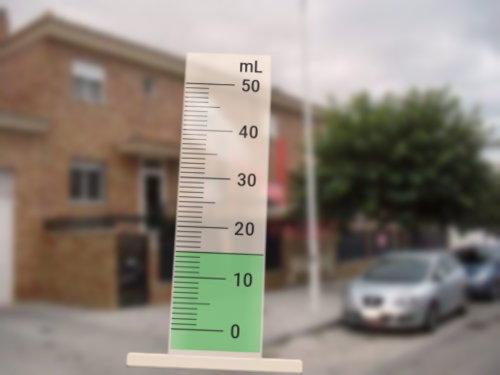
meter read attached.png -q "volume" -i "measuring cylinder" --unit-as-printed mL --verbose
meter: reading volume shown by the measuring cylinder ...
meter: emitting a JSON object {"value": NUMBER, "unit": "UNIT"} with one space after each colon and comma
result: {"value": 15, "unit": "mL"}
